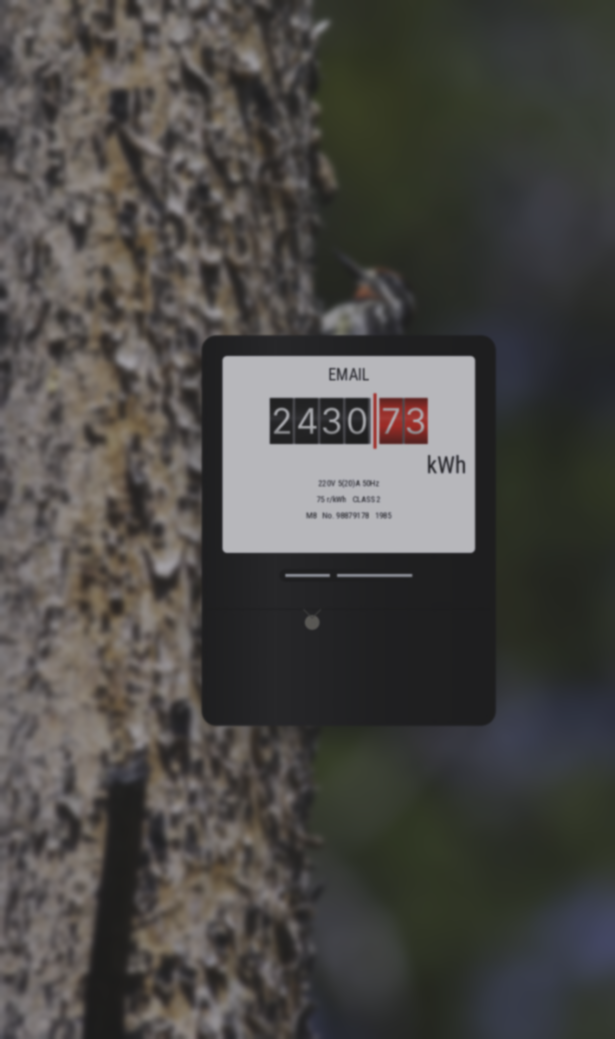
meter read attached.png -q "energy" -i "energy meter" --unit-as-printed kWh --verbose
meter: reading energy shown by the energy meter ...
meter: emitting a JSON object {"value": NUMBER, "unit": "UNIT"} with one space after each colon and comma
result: {"value": 2430.73, "unit": "kWh"}
